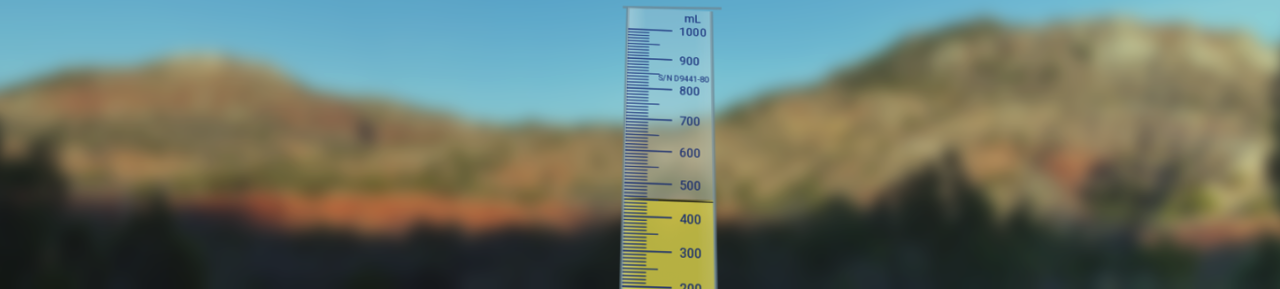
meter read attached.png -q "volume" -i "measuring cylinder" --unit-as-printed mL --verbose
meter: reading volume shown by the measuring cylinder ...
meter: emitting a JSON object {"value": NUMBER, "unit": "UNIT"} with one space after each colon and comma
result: {"value": 450, "unit": "mL"}
